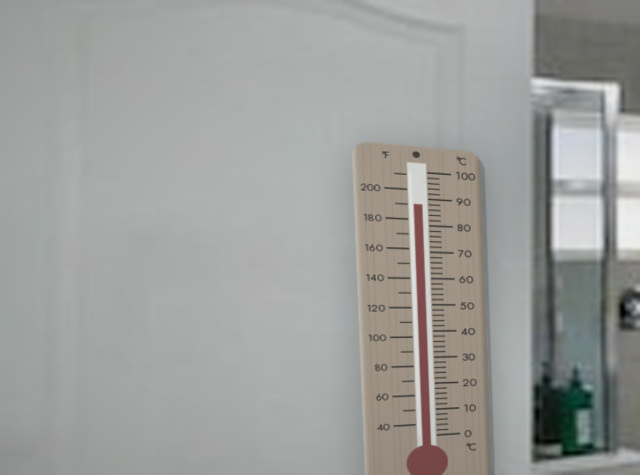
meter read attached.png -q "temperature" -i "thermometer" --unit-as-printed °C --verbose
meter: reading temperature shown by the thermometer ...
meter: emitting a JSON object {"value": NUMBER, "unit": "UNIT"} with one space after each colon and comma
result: {"value": 88, "unit": "°C"}
